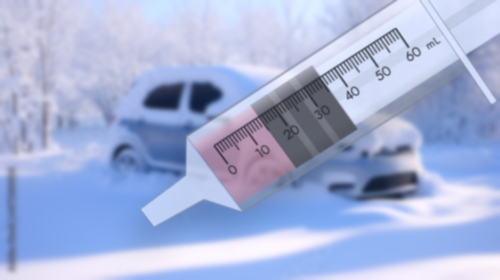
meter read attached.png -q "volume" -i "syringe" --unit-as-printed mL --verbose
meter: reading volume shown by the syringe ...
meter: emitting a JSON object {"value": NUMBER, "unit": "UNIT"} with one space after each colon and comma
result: {"value": 15, "unit": "mL"}
